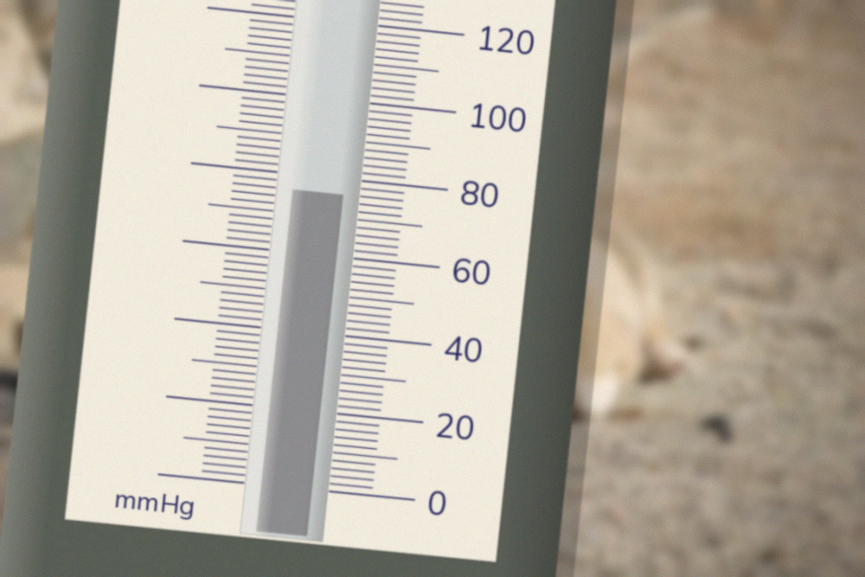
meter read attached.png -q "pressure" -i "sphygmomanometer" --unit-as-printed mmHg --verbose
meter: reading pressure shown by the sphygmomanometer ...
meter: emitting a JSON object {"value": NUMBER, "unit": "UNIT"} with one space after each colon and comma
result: {"value": 76, "unit": "mmHg"}
